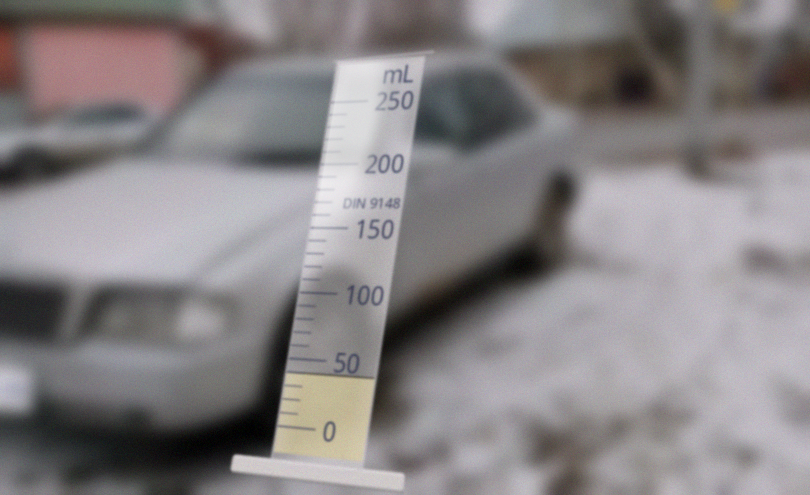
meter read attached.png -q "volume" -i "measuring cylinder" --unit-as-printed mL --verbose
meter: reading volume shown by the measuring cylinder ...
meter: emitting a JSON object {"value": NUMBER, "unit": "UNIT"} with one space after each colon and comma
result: {"value": 40, "unit": "mL"}
